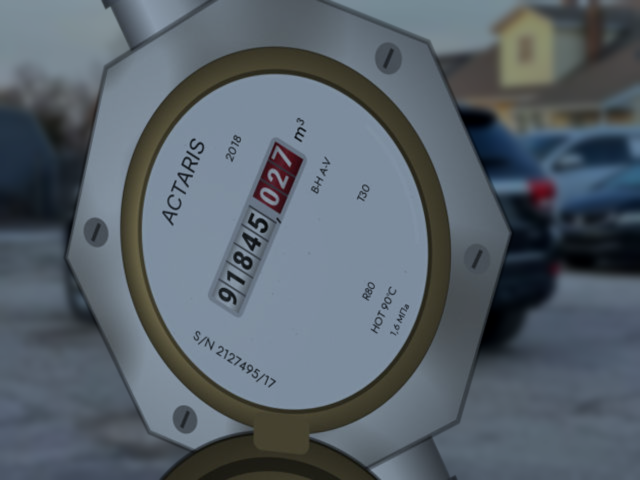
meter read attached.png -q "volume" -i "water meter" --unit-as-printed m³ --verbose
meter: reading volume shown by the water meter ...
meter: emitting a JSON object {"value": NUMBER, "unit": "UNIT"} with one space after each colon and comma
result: {"value": 91845.027, "unit": "m³"}
